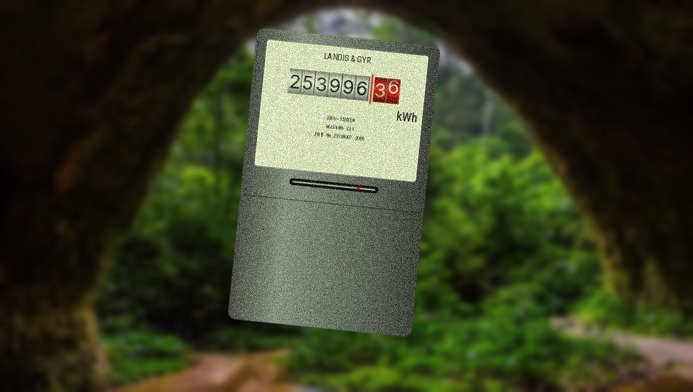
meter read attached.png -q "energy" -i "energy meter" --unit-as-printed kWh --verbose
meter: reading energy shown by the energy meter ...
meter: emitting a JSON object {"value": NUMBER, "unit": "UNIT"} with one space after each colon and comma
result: {"value": 253996.36, "unit": "kWh"}
